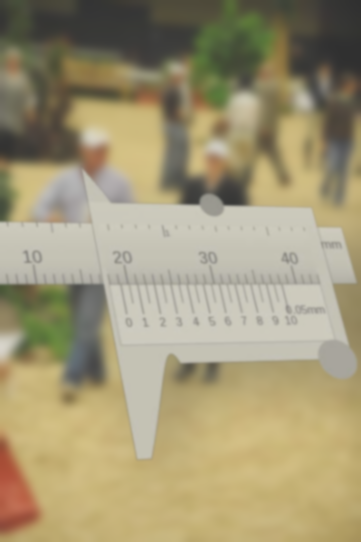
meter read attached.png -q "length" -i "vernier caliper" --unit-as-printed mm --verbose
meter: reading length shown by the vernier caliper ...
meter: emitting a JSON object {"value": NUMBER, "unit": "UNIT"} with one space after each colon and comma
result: {"value": 19.2, "unit": "mm"}
